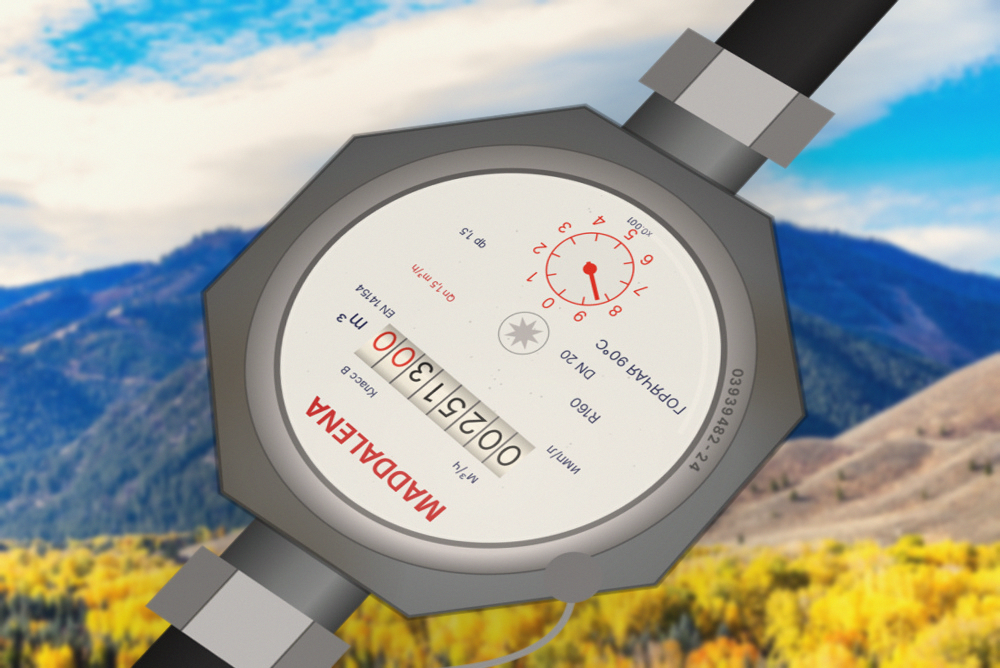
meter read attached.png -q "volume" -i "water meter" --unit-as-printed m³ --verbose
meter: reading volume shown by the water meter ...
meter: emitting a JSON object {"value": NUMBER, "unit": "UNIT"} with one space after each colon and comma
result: {"value": 2512.998, "unit": "m³"}
